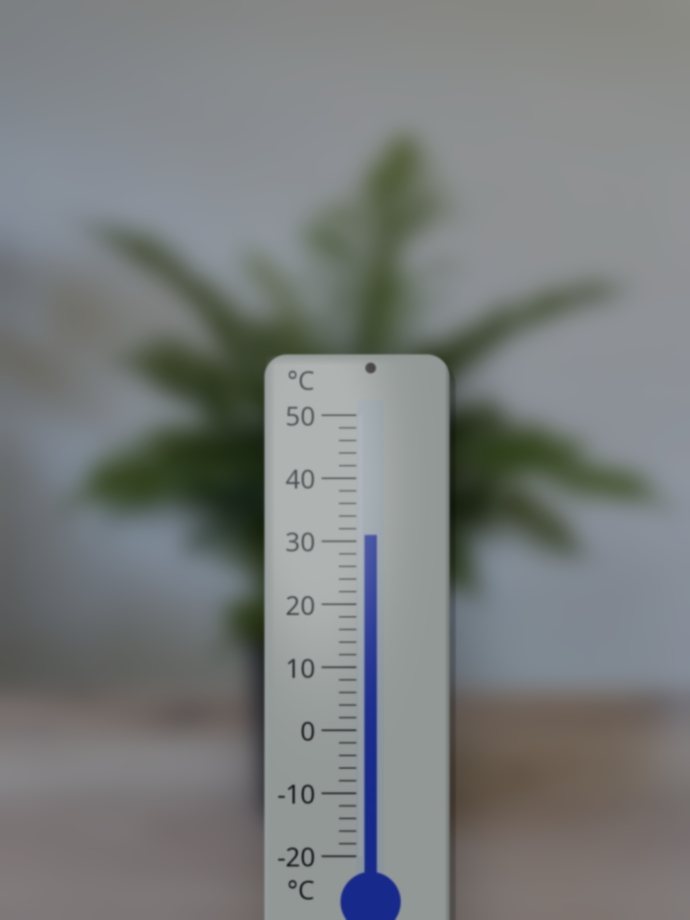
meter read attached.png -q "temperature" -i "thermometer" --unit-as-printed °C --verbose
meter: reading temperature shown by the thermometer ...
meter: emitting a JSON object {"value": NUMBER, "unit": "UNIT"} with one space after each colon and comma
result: {"value": 31, "unit": "°C"}
